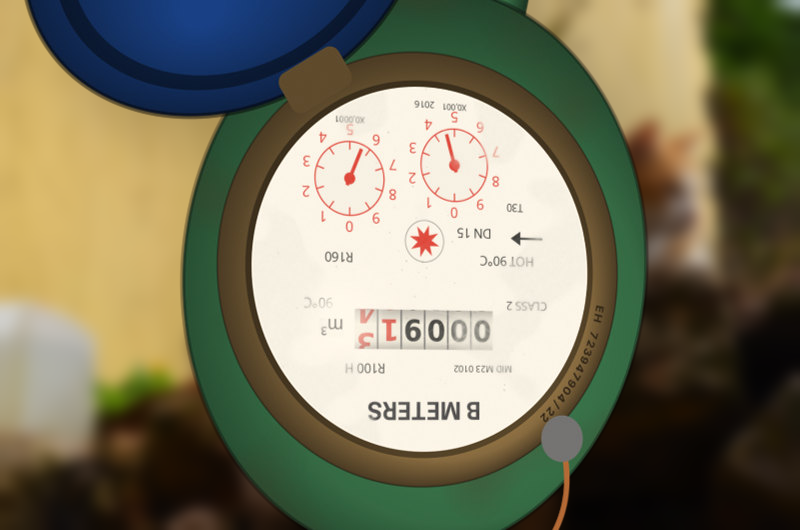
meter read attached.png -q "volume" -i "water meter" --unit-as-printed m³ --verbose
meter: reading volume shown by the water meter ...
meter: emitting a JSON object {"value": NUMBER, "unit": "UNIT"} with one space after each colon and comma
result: {"value": 9.1345, "unit": "m³"}
